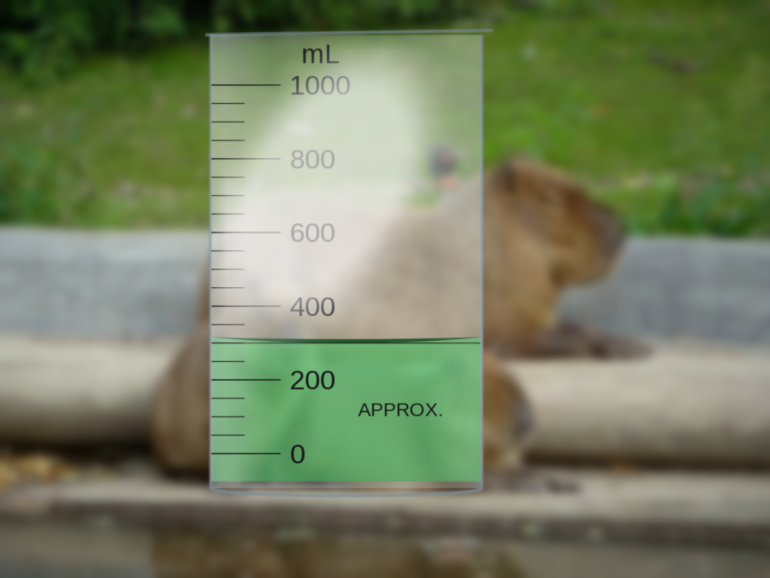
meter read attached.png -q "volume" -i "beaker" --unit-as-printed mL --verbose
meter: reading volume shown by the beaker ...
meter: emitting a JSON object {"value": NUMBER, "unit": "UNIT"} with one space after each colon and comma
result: {"value": 300, "unit": "mL"}
